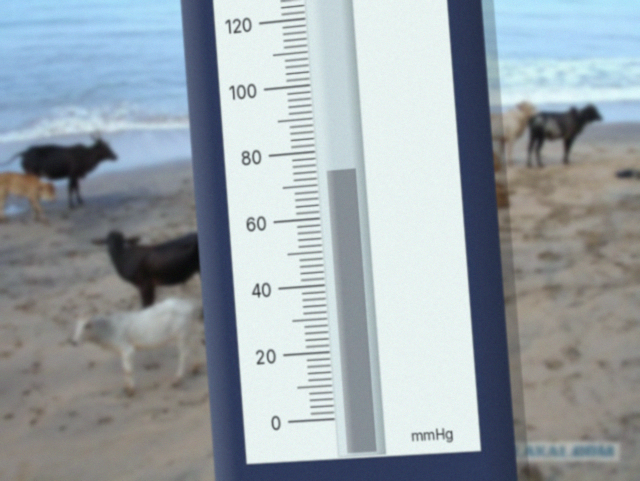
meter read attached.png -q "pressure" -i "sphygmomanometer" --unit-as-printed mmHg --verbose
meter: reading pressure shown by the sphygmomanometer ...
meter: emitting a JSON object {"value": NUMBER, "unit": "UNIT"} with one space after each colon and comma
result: {"value": 74, "unit": "mmHg"}
